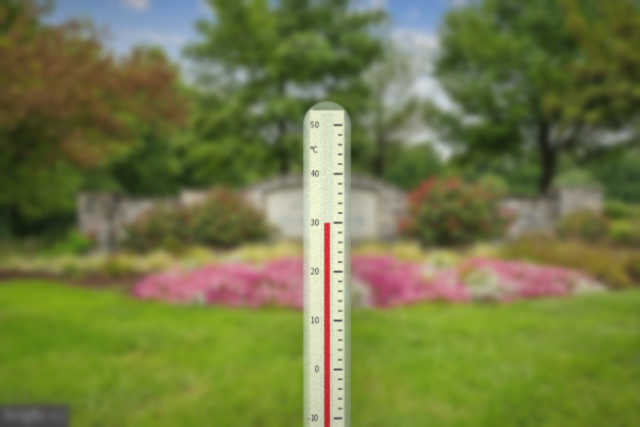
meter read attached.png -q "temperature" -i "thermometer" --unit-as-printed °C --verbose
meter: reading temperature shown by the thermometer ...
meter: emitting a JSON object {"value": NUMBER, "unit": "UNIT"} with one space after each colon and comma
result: {"value": 30, "unit": "°C"}
